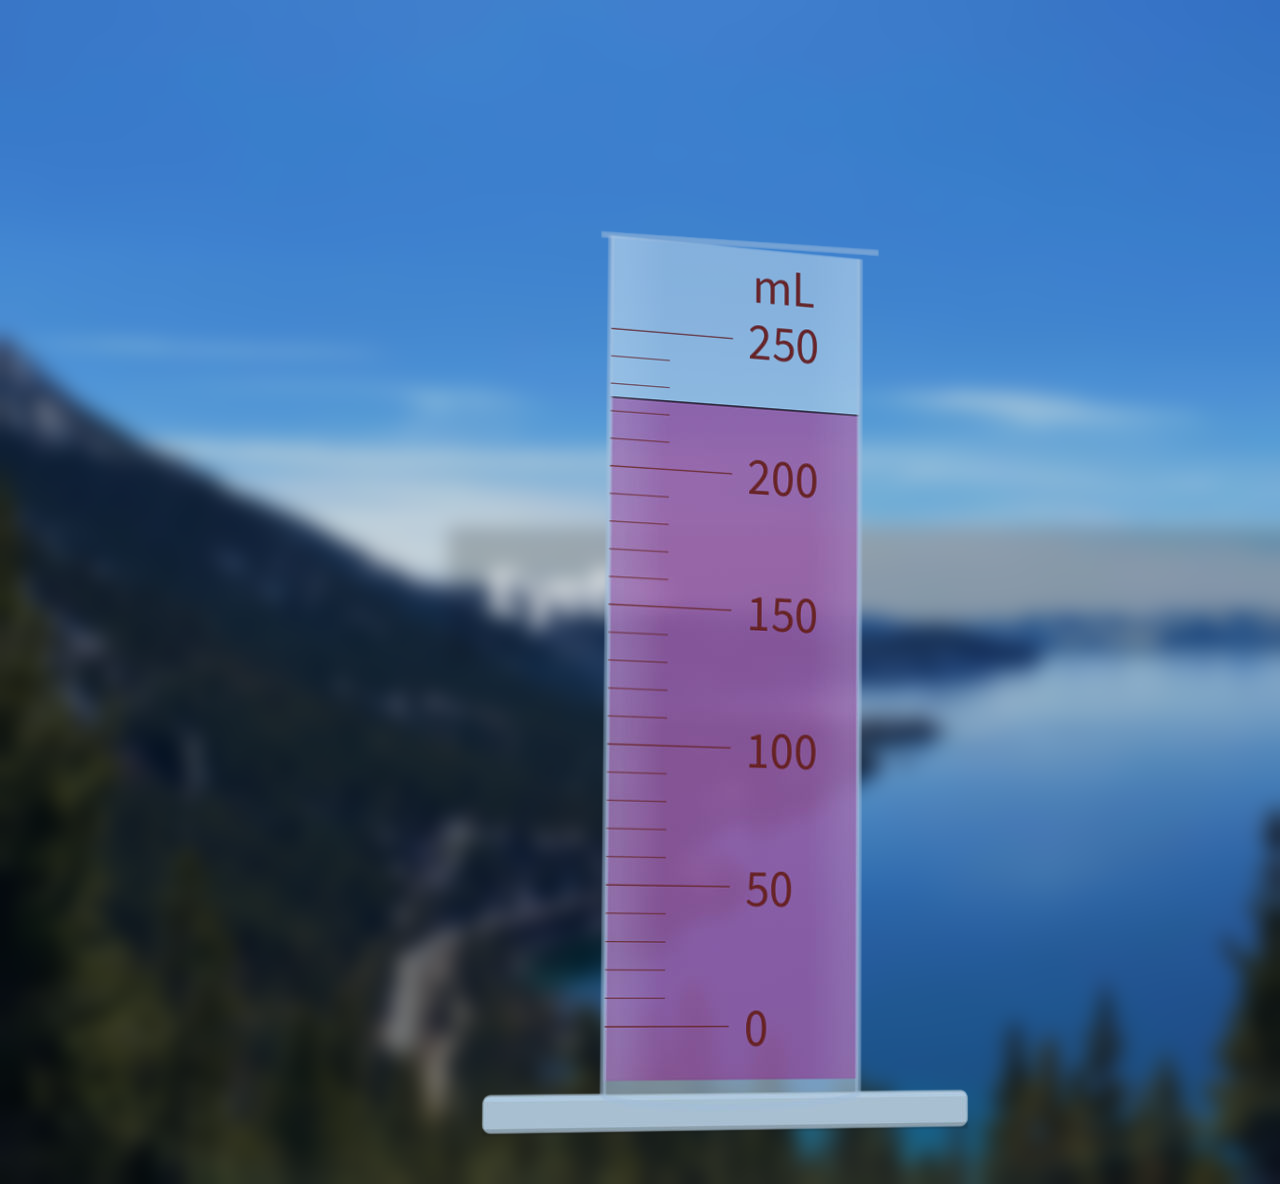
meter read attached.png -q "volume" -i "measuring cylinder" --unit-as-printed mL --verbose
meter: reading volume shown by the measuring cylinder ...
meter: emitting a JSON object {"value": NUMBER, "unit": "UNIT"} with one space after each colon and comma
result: {"value": 225, "unit": "mL"}
